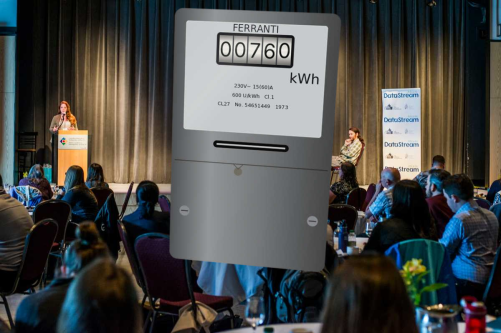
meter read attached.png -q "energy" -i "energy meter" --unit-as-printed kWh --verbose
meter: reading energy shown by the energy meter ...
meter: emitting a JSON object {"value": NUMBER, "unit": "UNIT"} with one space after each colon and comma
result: {"value": 760, "unit": "kWh"}
